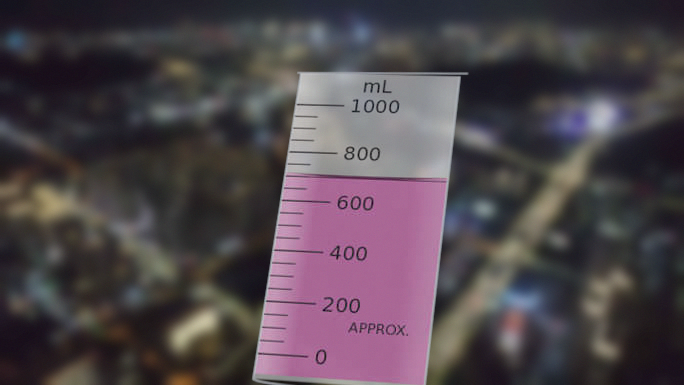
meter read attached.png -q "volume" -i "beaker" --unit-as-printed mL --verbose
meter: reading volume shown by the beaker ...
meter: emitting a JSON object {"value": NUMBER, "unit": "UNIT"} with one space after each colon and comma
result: {"value": 700, "unit": "mL"}
